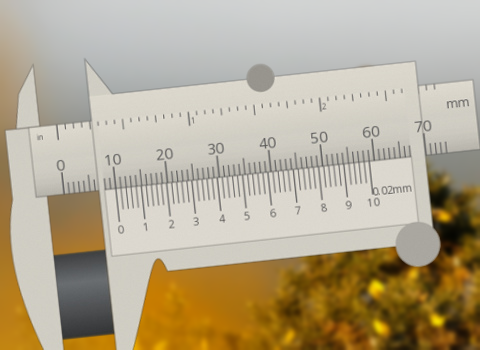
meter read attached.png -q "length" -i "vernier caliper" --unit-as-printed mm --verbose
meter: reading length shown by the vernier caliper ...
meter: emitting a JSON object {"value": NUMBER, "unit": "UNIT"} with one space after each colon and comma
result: {"value": 10.0, "unit": "mm"}
